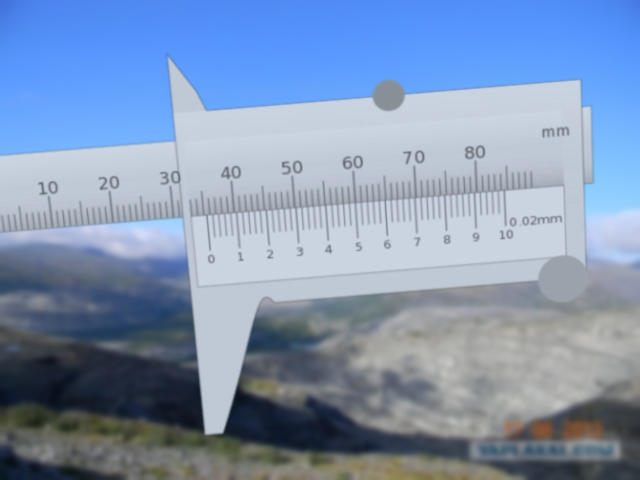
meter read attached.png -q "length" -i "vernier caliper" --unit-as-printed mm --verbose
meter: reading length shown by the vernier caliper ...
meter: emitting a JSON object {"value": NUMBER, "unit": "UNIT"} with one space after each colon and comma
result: {"value": 35.5, "unit": "mm"}
